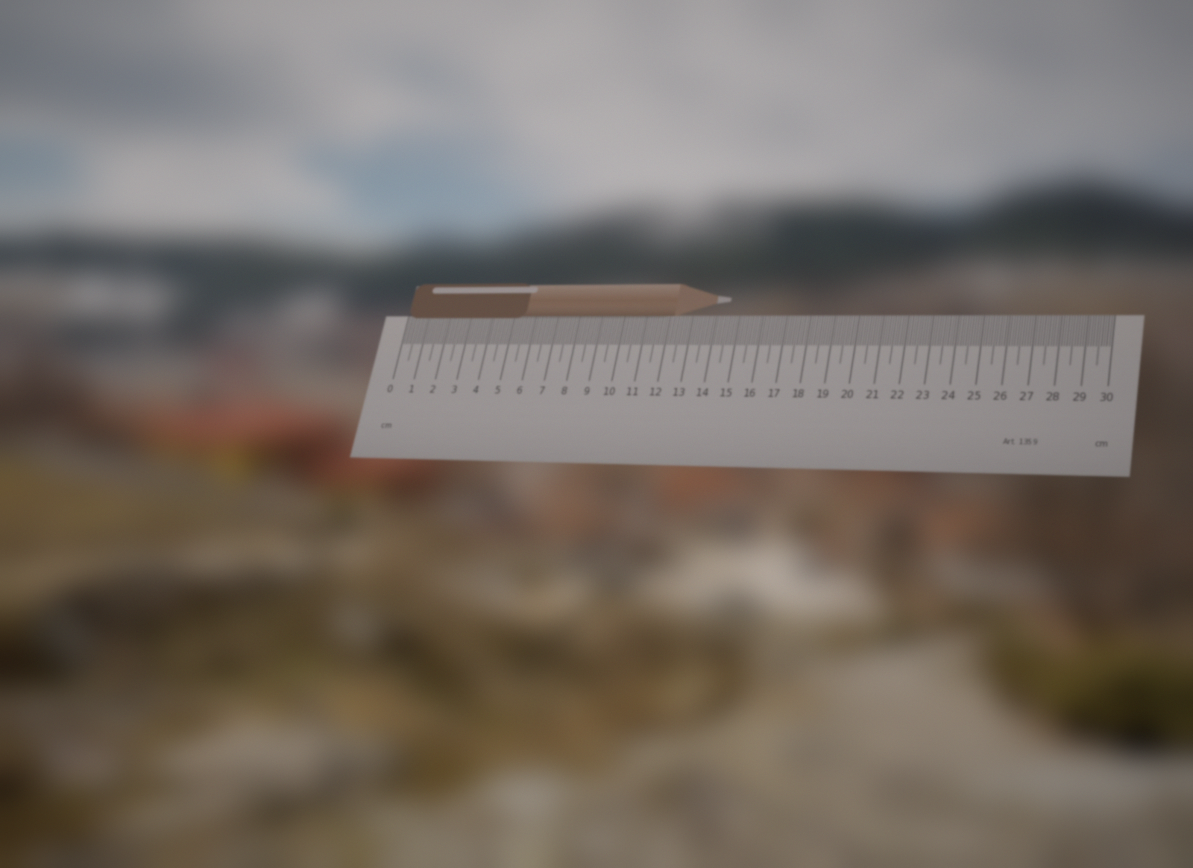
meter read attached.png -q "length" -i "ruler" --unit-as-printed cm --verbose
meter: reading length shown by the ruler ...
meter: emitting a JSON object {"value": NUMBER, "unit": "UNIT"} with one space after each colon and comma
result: {"value": 14.5, "unit": "cm"}
